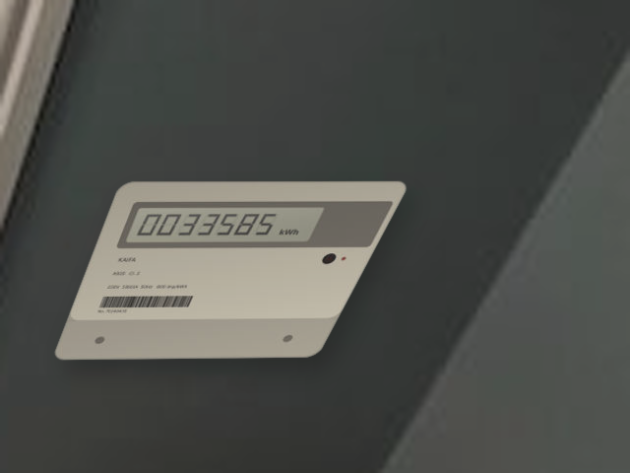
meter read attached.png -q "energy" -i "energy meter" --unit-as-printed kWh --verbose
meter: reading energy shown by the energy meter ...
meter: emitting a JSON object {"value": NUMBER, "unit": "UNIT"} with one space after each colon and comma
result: {"value": 33585, "unit": "kWh"}
